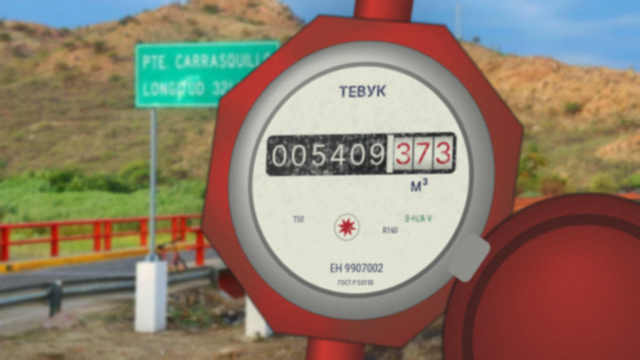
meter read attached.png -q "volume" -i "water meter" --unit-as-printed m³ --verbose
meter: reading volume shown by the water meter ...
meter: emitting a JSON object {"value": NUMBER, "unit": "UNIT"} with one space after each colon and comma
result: {"value": 5409.373, "unit": "m³"}
